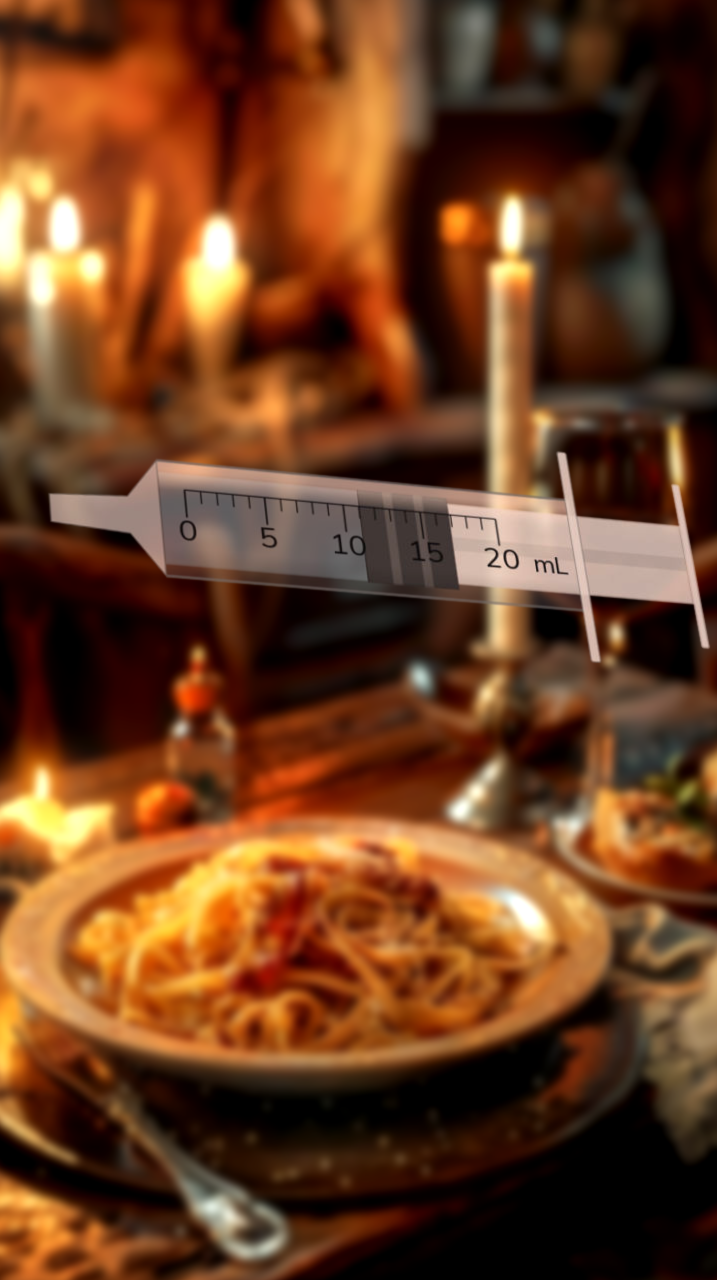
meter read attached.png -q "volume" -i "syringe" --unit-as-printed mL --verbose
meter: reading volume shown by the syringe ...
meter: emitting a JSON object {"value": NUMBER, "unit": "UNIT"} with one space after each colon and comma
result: {"value": 11, "unit": "mL"}
